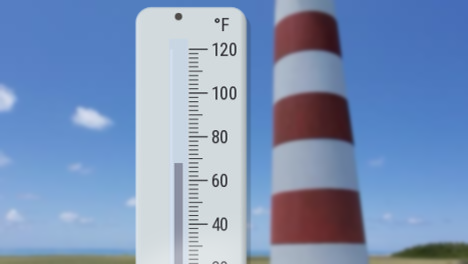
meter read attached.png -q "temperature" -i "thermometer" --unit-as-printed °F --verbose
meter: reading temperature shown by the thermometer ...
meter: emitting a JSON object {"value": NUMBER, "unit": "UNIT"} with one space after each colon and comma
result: {"value": 68, "unit": "°F"}
